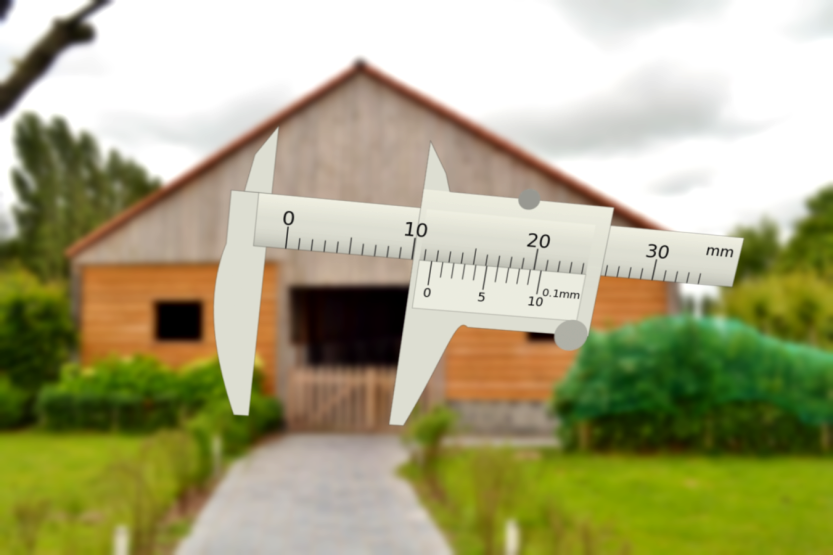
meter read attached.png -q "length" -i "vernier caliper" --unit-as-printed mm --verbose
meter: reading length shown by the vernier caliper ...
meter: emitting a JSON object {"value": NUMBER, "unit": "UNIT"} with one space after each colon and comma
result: {"value": 11.6, "unit": "mm"}
